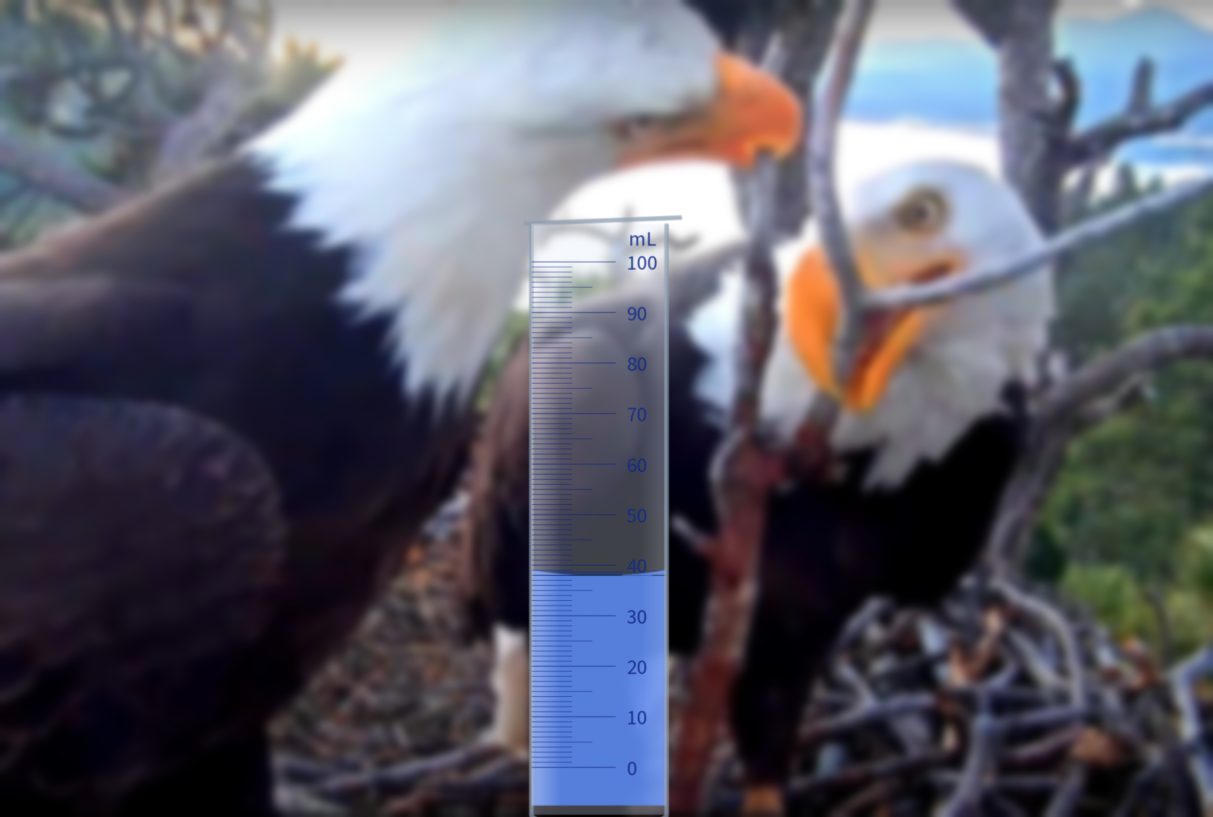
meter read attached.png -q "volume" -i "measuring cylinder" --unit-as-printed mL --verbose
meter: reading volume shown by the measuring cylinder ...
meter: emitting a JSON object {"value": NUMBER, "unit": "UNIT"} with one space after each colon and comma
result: {"value": 38, "unit": "mL"}
